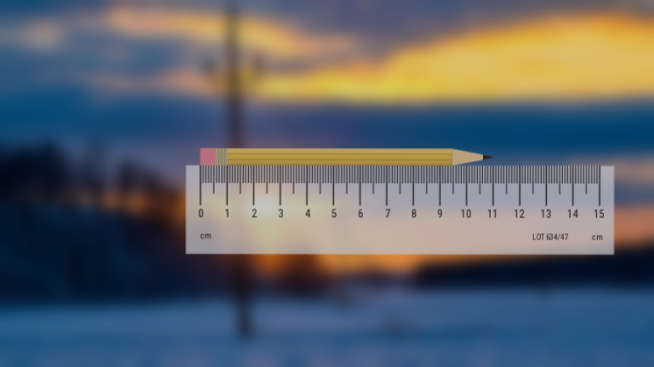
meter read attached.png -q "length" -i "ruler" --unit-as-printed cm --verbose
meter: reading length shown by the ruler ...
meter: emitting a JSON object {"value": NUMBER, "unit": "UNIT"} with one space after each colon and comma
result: {"value": 11, "unit": "cm"}
